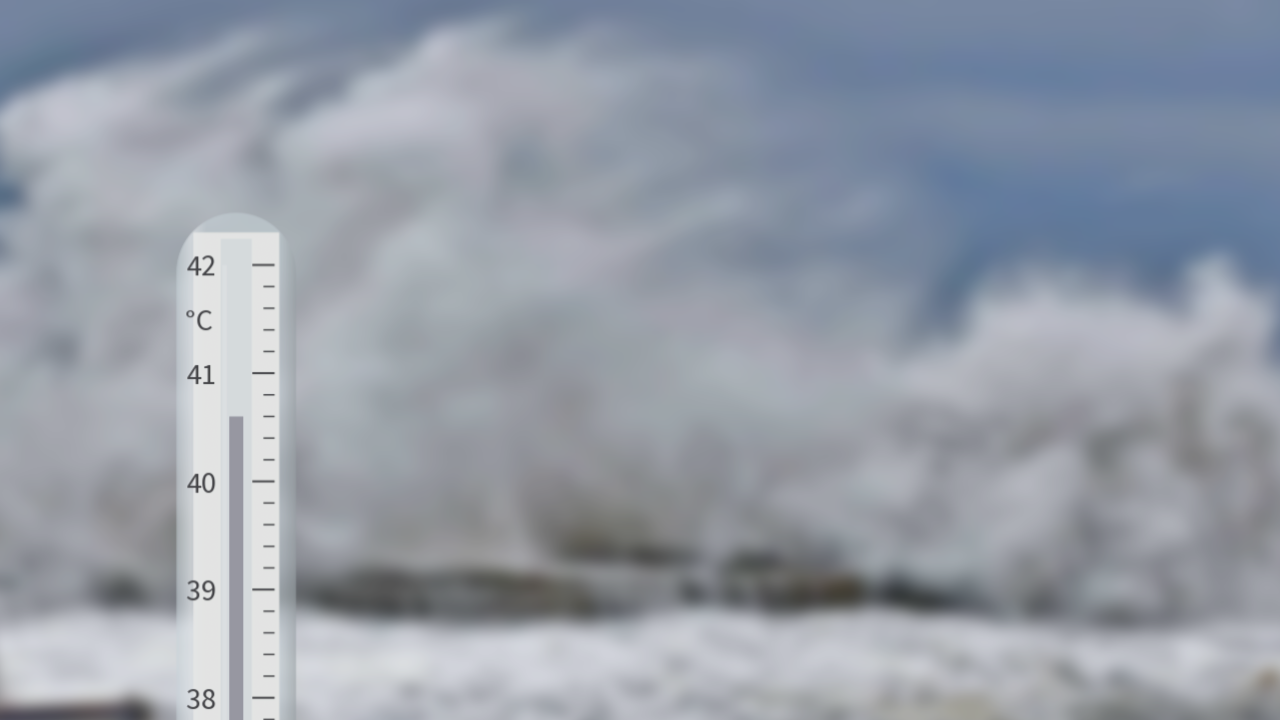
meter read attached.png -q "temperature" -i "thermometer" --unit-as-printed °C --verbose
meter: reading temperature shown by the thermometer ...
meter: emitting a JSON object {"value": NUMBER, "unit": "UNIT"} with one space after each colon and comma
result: {"value": 40.6, "unit": "°C"}
